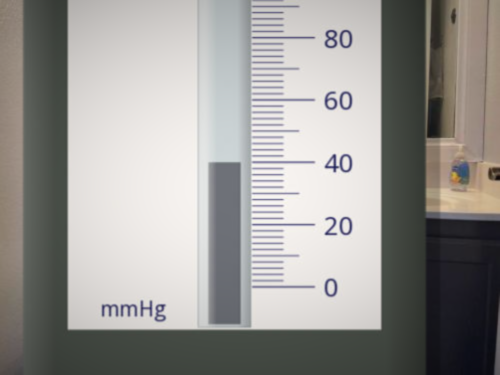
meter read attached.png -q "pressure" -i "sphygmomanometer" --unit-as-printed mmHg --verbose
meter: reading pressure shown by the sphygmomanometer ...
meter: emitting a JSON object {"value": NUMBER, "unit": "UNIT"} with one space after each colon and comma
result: {"value": 40, "unit": "mmHg"}
